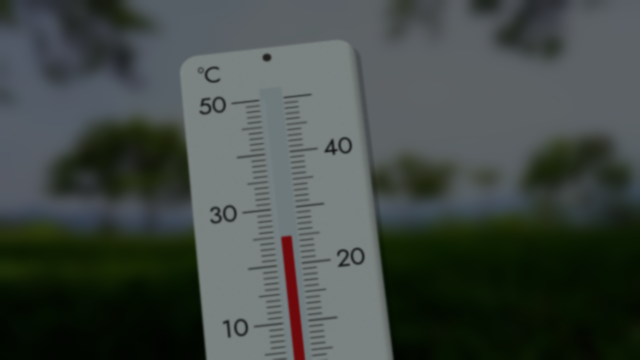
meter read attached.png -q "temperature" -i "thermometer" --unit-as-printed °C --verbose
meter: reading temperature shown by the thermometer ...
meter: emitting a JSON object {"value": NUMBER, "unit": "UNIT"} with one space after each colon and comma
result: {"value": 25, "unit": "°C"}
